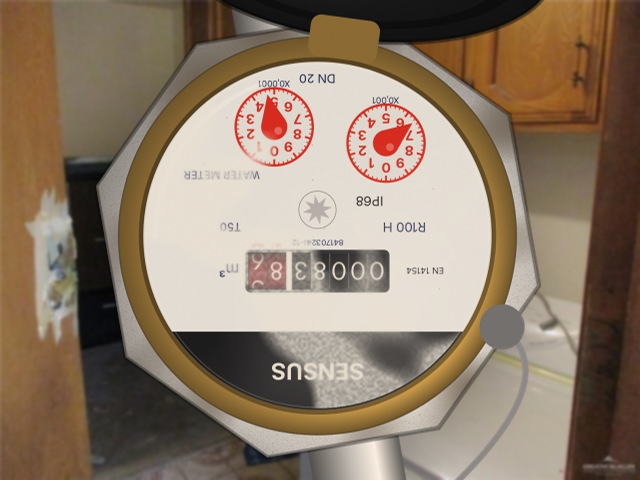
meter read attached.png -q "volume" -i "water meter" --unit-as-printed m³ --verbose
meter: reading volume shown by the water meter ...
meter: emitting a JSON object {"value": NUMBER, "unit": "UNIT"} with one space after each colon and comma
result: {"value": 83.8564, "unit": "m³"}
